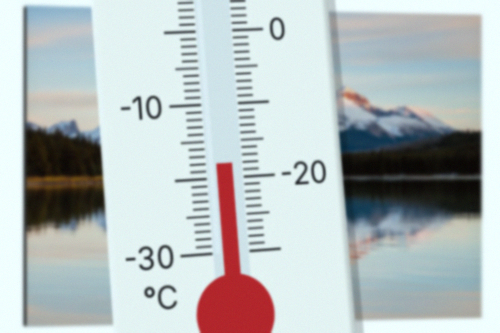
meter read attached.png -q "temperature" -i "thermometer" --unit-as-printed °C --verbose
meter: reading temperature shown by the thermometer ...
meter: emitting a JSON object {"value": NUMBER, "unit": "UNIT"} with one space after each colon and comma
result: {"value": -18, "unit": "°C"}
